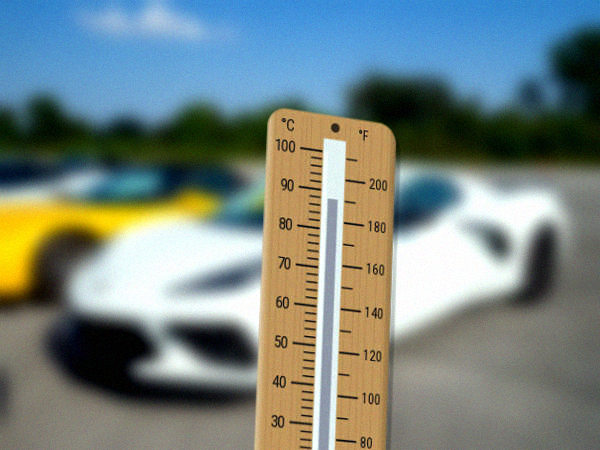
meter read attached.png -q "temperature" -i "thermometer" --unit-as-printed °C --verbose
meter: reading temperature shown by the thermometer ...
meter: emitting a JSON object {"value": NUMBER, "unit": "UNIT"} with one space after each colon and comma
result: {"value": 88, "unit": "°C"}
